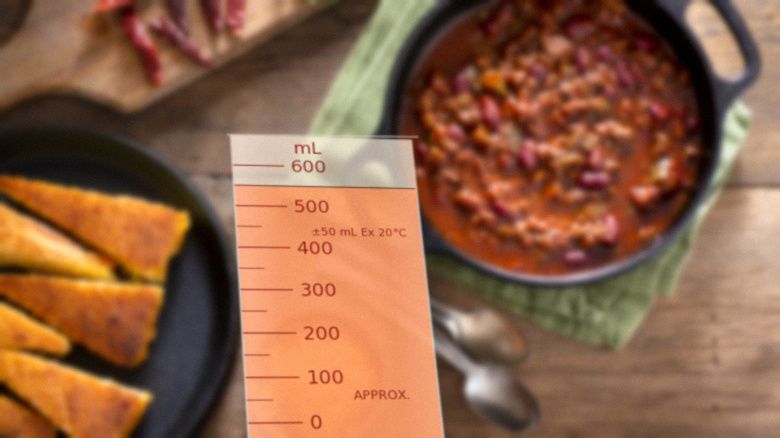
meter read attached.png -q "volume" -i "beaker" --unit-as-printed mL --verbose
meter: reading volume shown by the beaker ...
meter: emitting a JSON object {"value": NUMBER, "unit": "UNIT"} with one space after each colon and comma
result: {"value": 550, "unit": "mL"}
